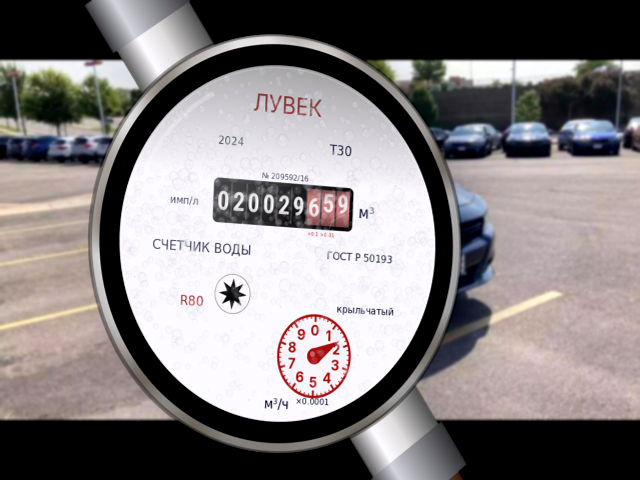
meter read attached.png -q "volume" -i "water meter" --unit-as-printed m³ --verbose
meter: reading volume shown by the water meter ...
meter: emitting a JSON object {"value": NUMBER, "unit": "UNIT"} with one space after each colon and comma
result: {"value": 20029.6591, "unit": "m³"}
